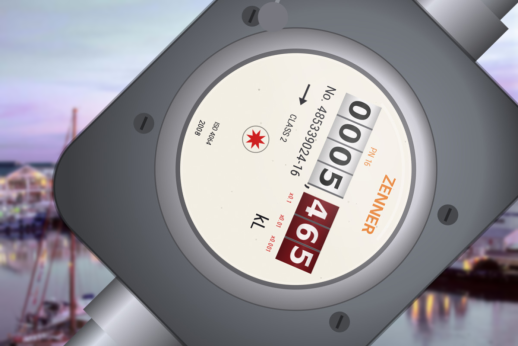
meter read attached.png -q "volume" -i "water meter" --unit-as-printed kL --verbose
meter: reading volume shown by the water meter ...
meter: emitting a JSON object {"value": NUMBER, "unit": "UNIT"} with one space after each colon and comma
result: {"value": 5.465, "unit": "kL"}
